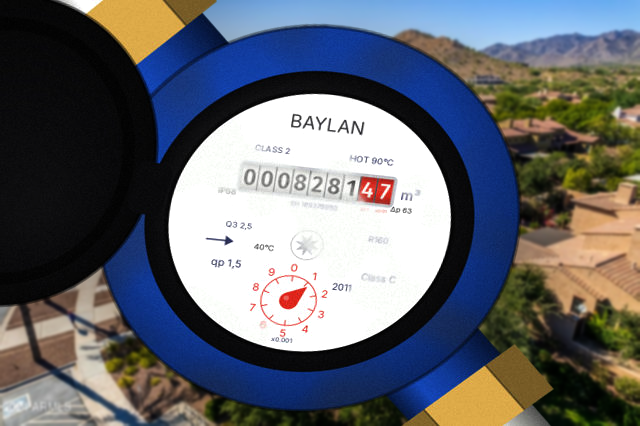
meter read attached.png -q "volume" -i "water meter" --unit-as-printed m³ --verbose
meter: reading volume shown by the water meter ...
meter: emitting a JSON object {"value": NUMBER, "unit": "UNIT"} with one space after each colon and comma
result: {"value": 8281.471, "unit": "m³"}
